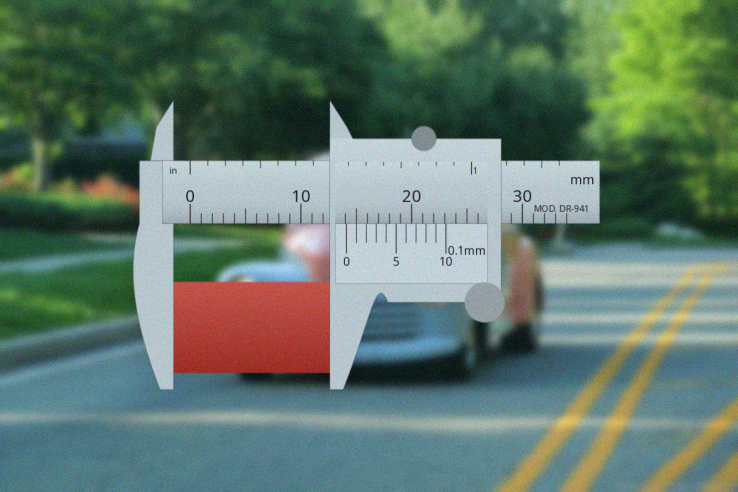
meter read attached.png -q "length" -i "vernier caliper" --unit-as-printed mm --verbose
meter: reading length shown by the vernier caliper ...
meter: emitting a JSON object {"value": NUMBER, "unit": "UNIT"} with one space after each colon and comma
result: {"value": 14.1, "unit": "mm"}
